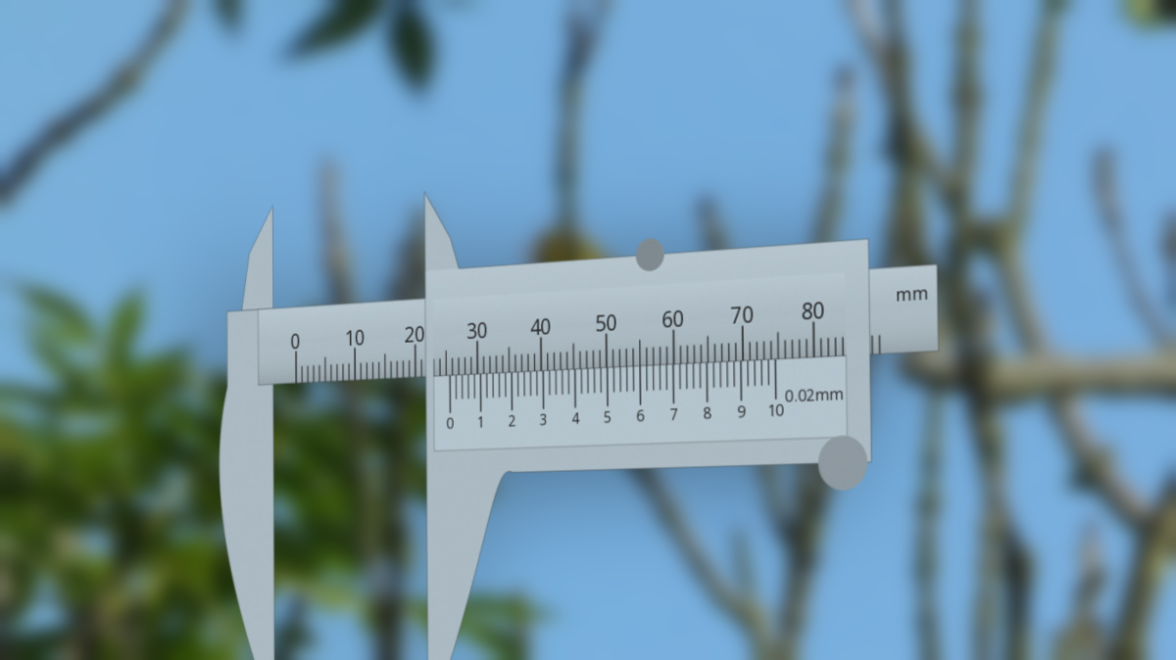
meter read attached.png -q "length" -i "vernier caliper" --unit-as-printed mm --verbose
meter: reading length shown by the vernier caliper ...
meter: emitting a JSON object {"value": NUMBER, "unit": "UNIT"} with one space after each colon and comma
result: {"value": 25.6, "unit": "mm"}
